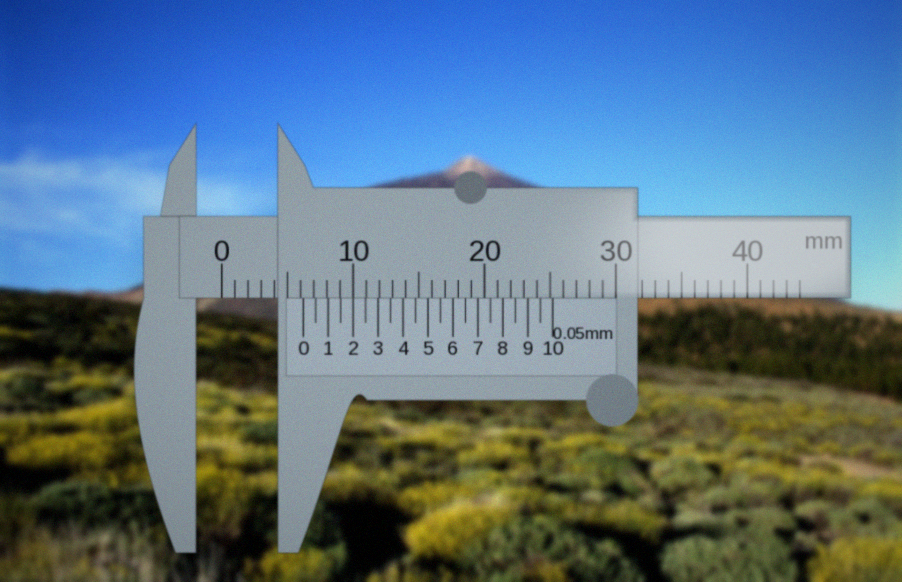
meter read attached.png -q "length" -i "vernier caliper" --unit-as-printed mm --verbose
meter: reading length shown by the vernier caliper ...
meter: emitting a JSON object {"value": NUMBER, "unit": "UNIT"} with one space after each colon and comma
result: {"value": 6.2, "unit": "mm"}
